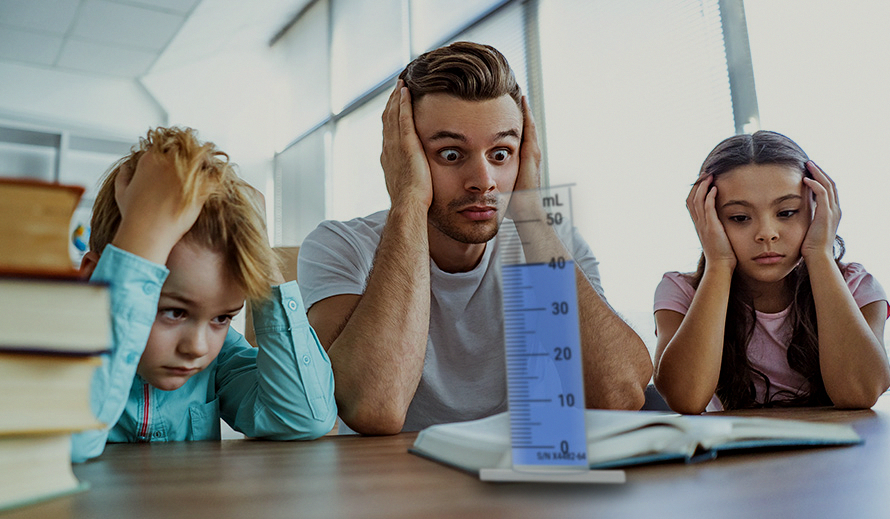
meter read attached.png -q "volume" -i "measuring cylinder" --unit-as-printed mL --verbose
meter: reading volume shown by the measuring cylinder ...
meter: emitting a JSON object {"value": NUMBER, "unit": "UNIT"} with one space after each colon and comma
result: {"value": 40, "unit": "mL"}
